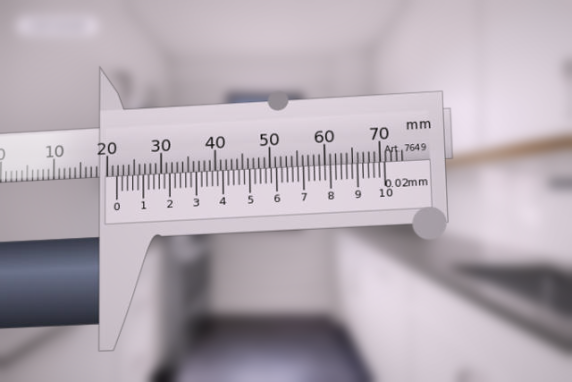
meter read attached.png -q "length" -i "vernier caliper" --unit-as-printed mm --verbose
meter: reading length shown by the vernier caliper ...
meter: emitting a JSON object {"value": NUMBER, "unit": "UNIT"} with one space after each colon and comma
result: {"value": 21.8, "unit": "mm"}
